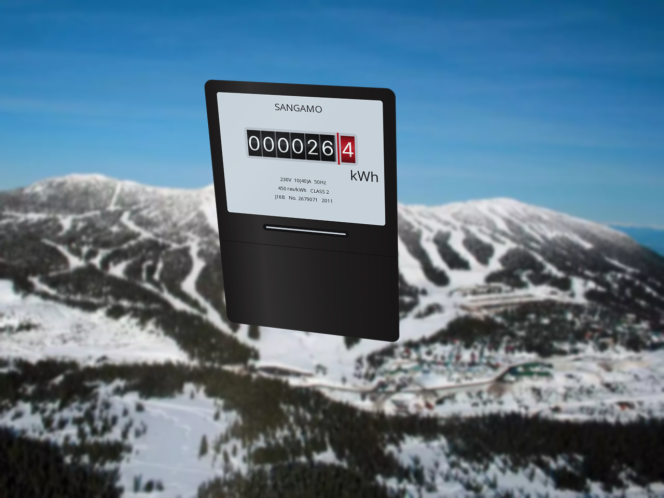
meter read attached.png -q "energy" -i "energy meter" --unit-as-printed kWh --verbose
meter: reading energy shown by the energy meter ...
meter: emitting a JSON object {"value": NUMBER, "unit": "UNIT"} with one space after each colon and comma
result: {"value": 26.4, "unit": "kWh"}
